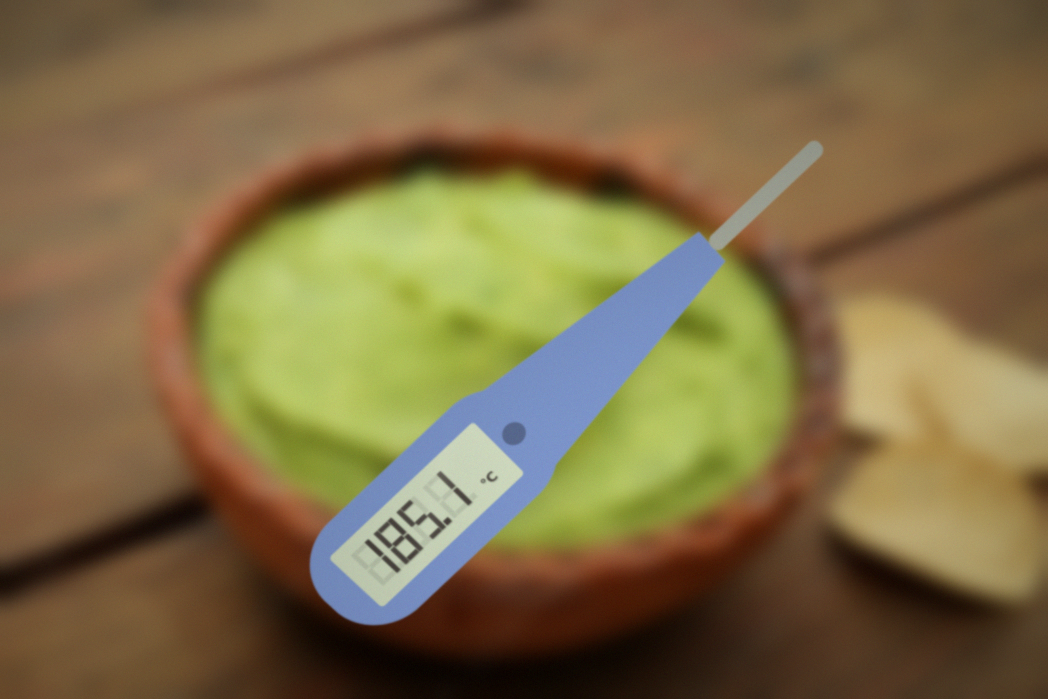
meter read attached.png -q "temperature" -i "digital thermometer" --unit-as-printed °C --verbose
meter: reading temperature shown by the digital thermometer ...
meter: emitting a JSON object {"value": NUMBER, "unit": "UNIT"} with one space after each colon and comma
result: {"value": 185.1, "unit": "°C"}
